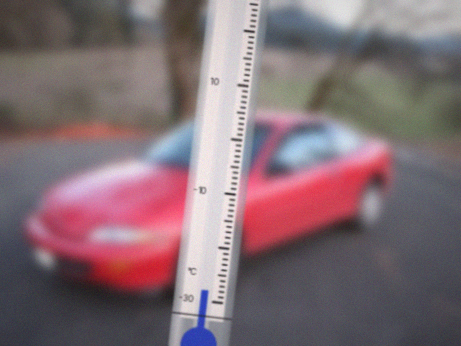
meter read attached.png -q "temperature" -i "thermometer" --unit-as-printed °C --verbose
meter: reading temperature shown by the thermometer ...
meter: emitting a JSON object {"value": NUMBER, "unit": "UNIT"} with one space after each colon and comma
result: {"value": -28, "unit": "°C"}
